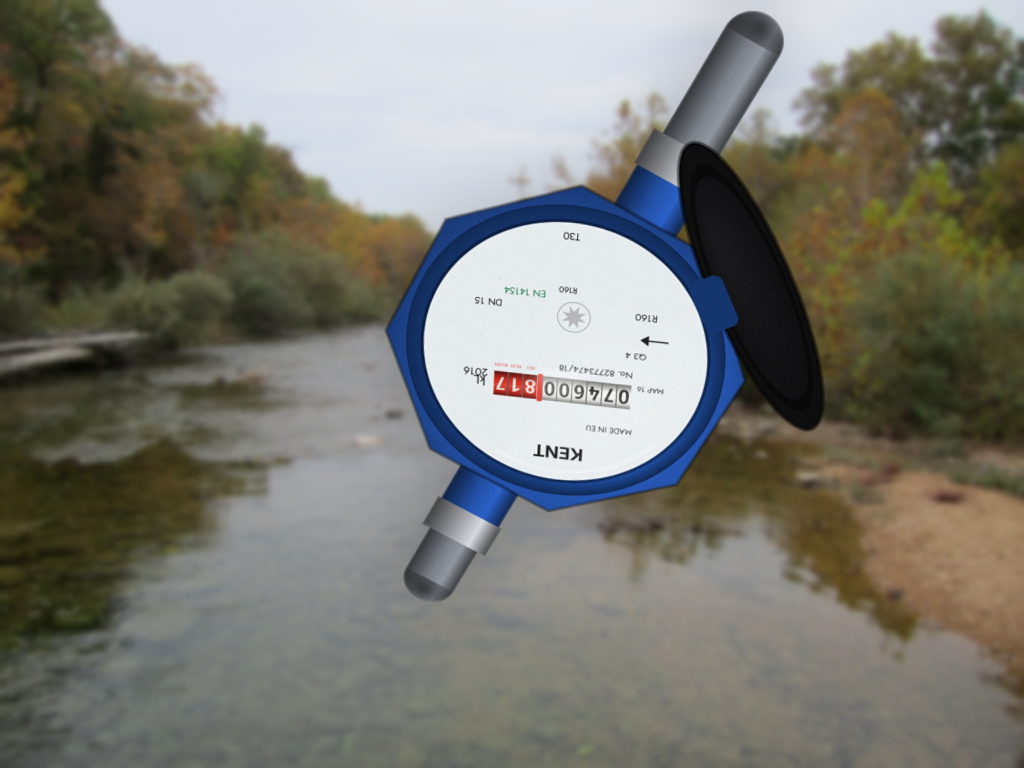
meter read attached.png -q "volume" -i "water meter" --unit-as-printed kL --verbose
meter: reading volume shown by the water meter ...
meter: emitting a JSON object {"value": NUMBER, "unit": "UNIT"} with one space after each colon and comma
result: {"value": 74600.817, "unit": "kL"}
